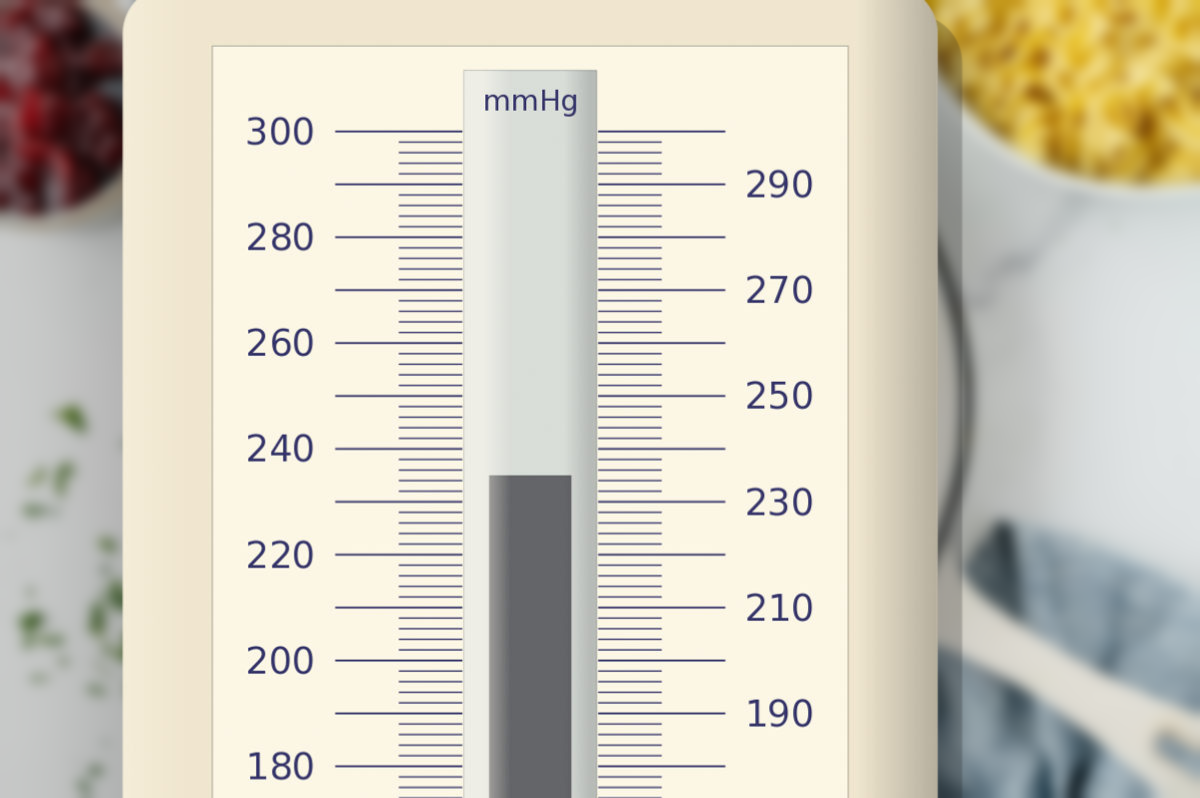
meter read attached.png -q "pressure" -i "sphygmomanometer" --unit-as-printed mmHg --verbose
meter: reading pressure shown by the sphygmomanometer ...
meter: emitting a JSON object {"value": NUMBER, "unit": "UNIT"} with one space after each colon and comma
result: {"value": 235, "unit": "mmHg"}
